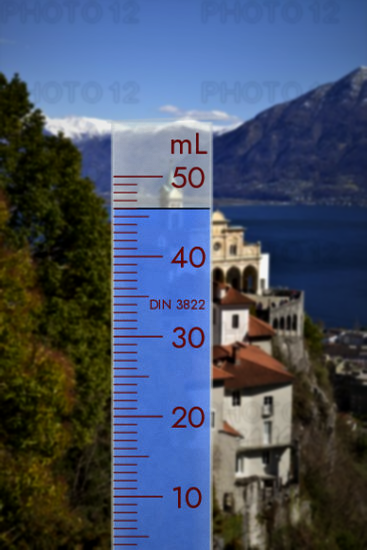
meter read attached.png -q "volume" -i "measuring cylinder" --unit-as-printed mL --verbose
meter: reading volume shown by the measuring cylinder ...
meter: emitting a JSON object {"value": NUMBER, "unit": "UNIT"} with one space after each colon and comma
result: {"value": 46, "unit": "mL"}
